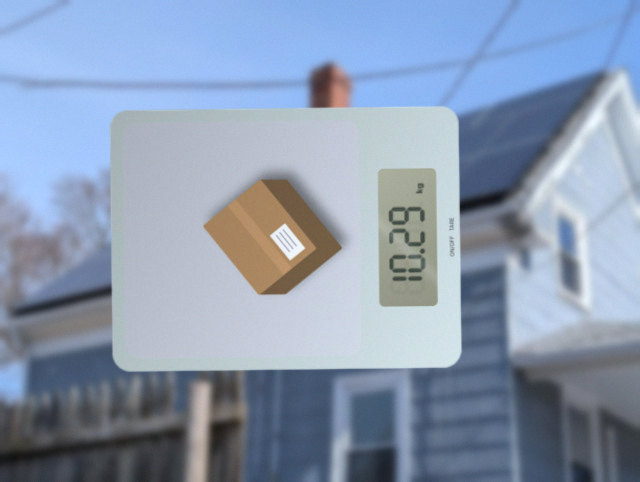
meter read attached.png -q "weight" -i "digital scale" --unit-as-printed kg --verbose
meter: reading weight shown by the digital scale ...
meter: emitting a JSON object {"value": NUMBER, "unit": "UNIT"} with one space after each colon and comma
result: {"value": 10.29, "unit": "kg"}
